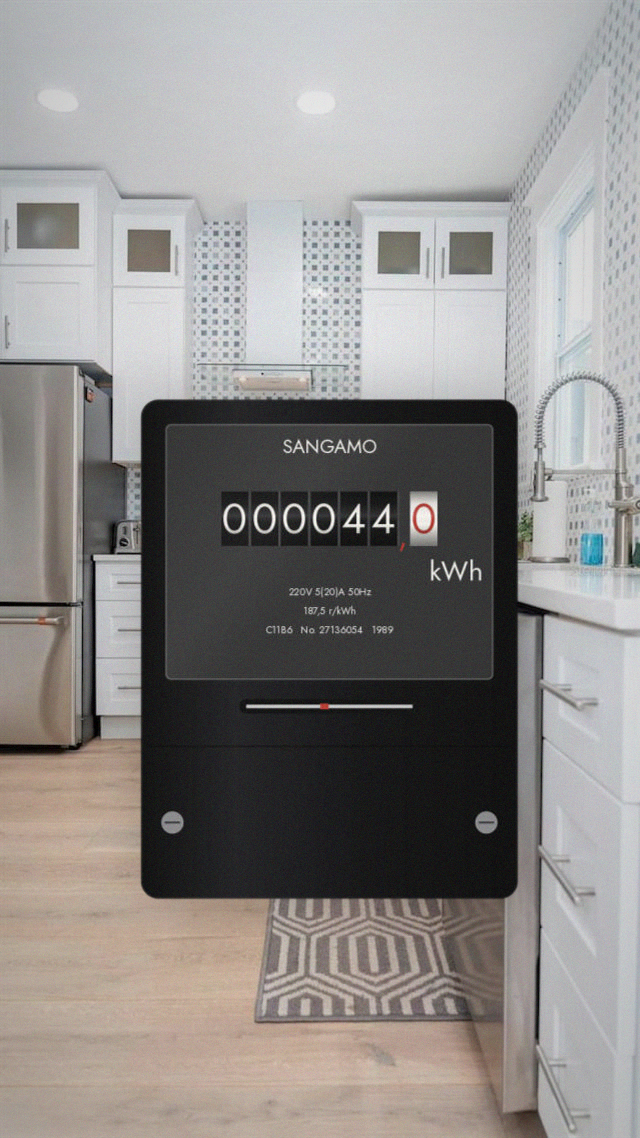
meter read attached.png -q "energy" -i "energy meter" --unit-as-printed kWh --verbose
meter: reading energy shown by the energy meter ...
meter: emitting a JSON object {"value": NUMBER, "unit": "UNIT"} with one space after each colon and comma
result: {"value": 44.0, "unit": "kWh"}
